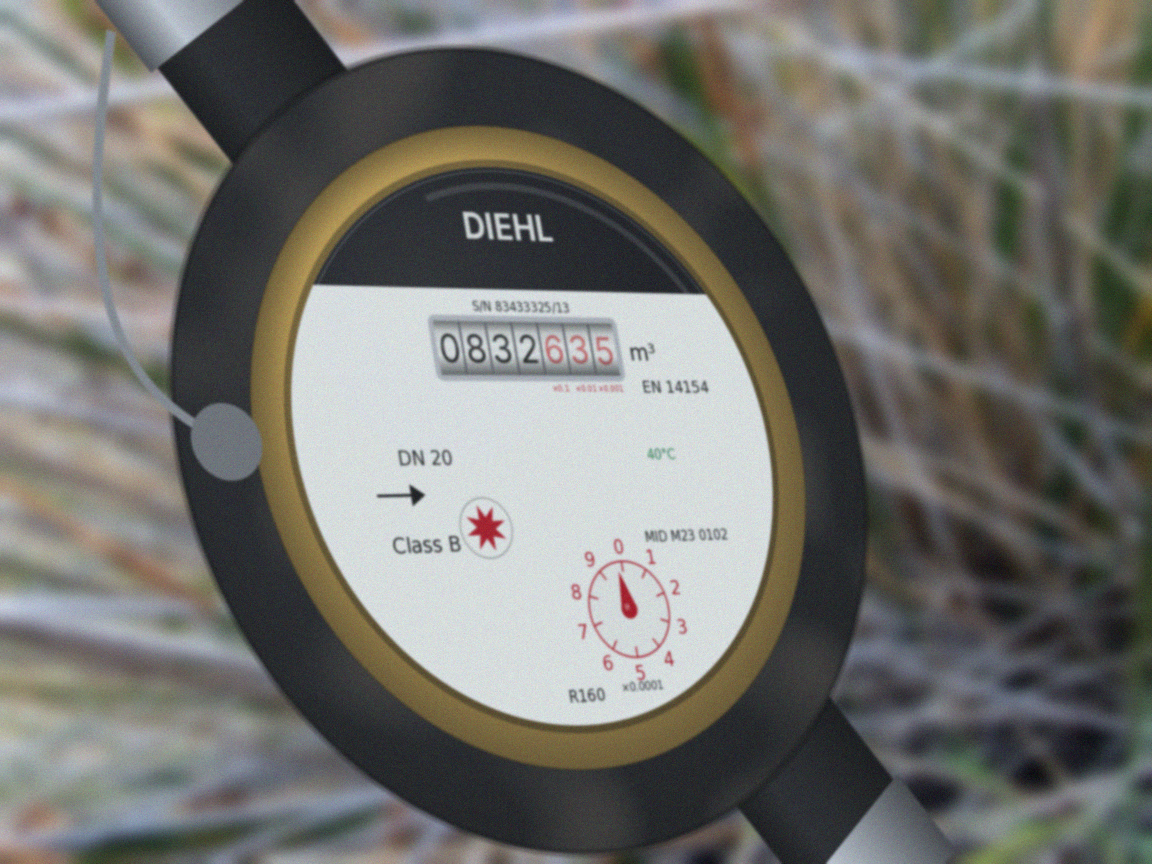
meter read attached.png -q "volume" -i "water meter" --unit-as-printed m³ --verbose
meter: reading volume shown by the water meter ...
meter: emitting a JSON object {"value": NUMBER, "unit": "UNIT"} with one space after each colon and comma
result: {"value": 832.6349, "unit": "m³"}
